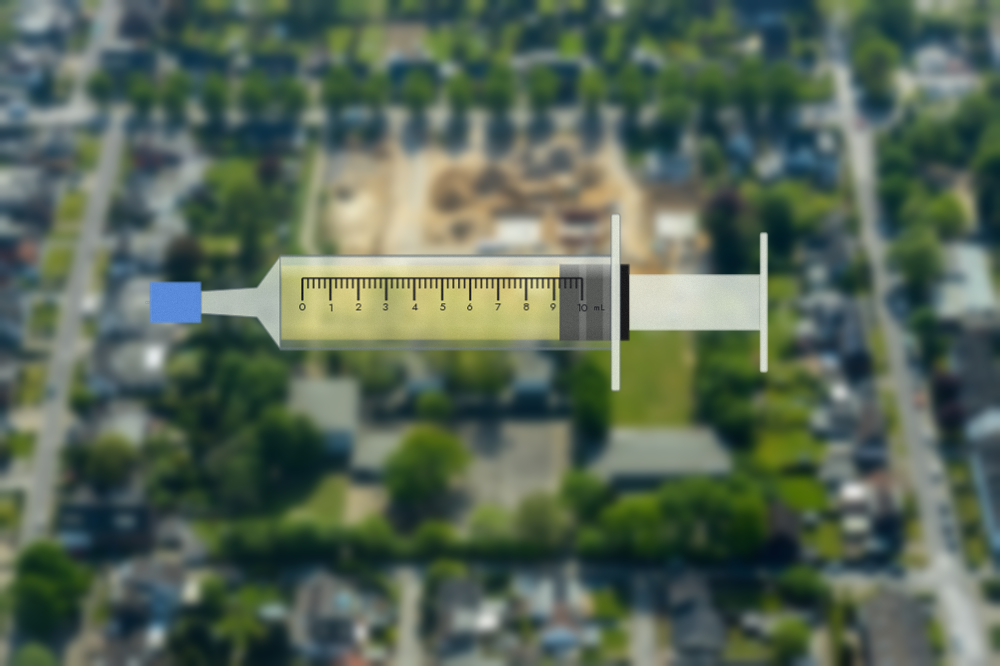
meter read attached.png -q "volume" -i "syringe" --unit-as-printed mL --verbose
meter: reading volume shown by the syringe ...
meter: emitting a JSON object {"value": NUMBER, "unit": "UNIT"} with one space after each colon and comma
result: {"value": 9.2, "unit": "mL"}
